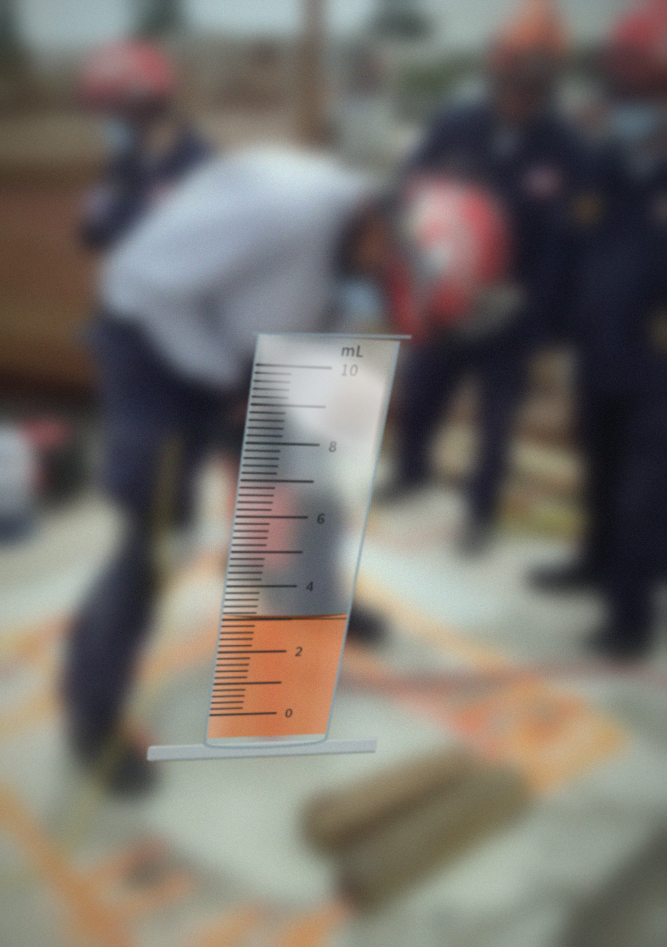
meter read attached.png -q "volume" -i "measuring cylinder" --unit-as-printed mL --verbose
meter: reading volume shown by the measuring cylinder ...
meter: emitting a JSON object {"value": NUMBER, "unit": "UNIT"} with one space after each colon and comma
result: {"value": 3, "unit": "mL"}
